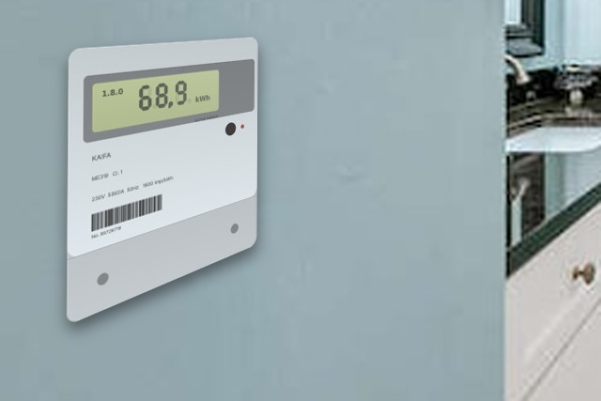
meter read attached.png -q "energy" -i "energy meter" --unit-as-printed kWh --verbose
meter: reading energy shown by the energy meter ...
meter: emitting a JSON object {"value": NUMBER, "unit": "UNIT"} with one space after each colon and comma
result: {"value": 68.9, "unit": "kWh"}
